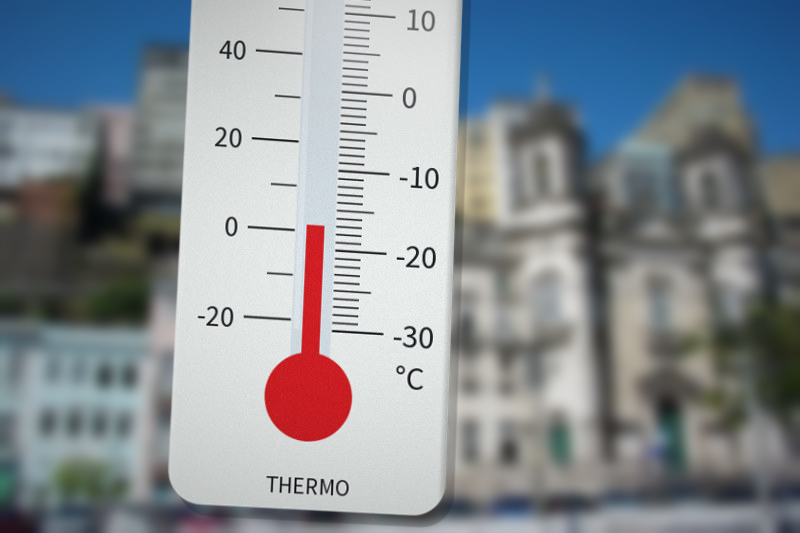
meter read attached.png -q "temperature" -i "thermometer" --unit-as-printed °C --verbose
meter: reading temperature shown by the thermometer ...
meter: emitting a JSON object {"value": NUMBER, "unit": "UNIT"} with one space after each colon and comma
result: {"value": -17, "unit": "°C"}
